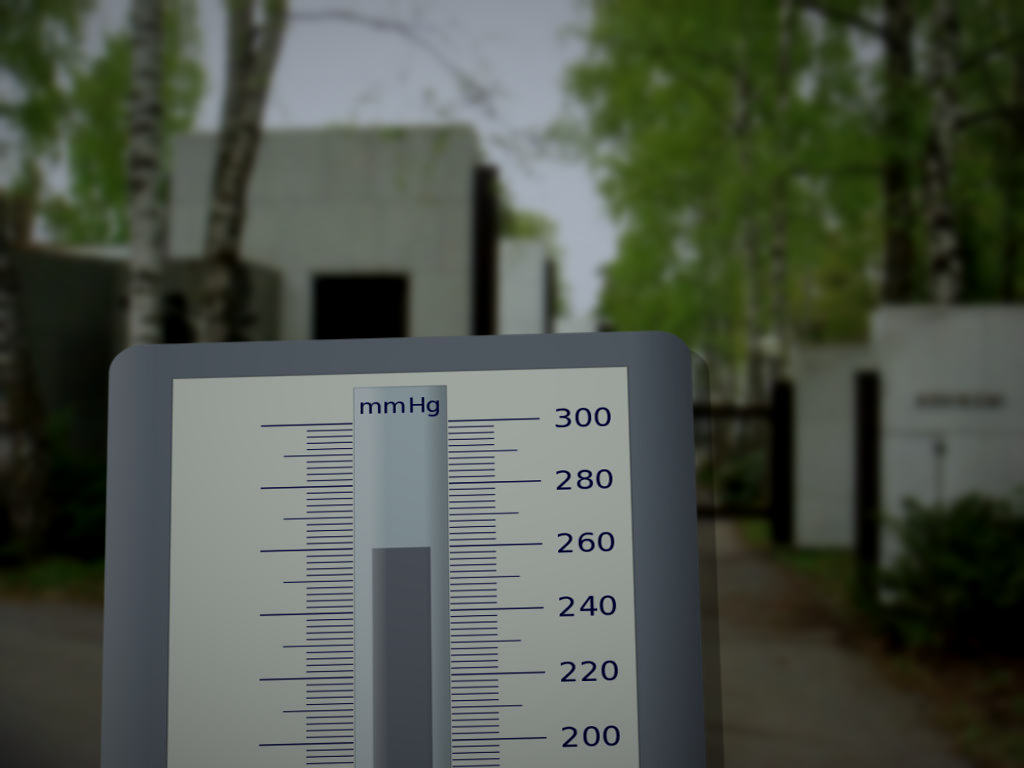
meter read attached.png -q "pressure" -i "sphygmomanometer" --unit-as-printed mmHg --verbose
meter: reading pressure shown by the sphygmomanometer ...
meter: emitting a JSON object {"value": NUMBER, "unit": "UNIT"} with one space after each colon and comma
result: {"value": 260, "unit": "mmHg"}
